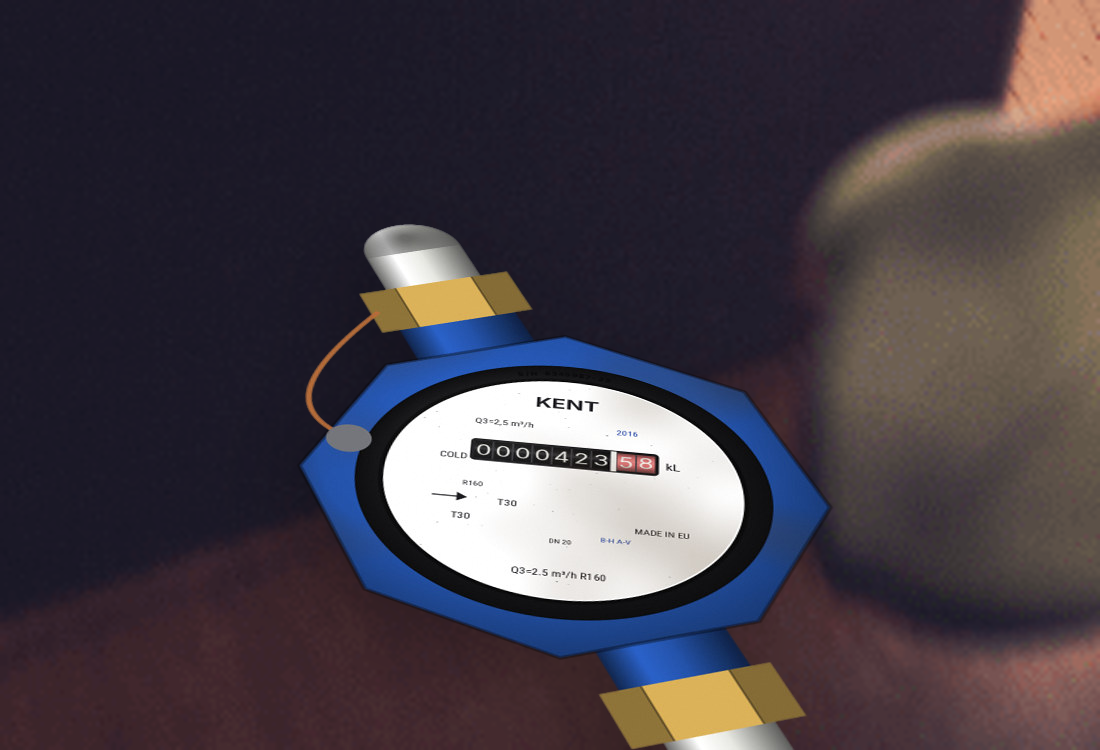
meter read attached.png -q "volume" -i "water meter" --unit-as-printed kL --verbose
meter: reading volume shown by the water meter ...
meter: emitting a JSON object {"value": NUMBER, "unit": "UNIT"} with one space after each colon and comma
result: {"value": 423.58, "unit": "kL"}
